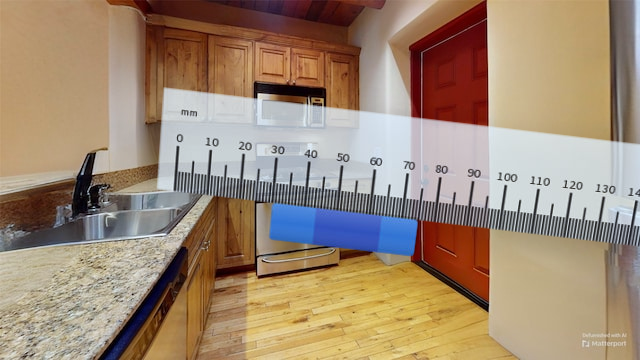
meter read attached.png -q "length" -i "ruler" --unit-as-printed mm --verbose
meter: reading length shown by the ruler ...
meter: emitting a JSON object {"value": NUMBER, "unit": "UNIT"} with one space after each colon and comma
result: {"value": 45, "unit": "mm"}
